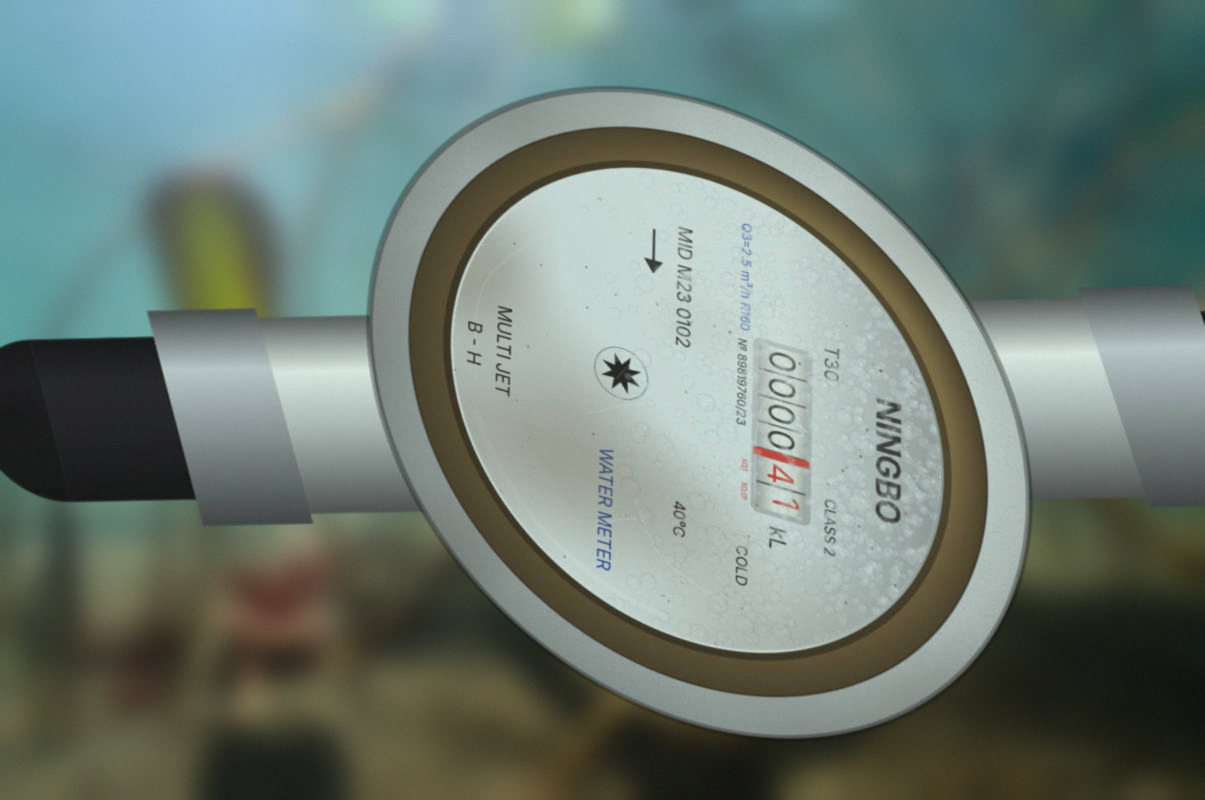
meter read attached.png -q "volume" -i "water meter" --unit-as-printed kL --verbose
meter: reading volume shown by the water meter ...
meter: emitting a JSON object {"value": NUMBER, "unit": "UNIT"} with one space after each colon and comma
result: {"value": 0.41, "unit": "kL"}
